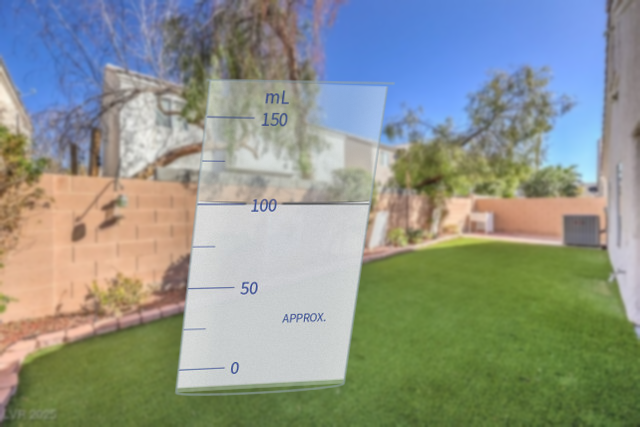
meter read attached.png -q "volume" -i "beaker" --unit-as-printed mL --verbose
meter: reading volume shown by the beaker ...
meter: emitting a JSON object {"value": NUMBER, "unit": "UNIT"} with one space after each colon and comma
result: {"value": 100, "unit": "mL"}
